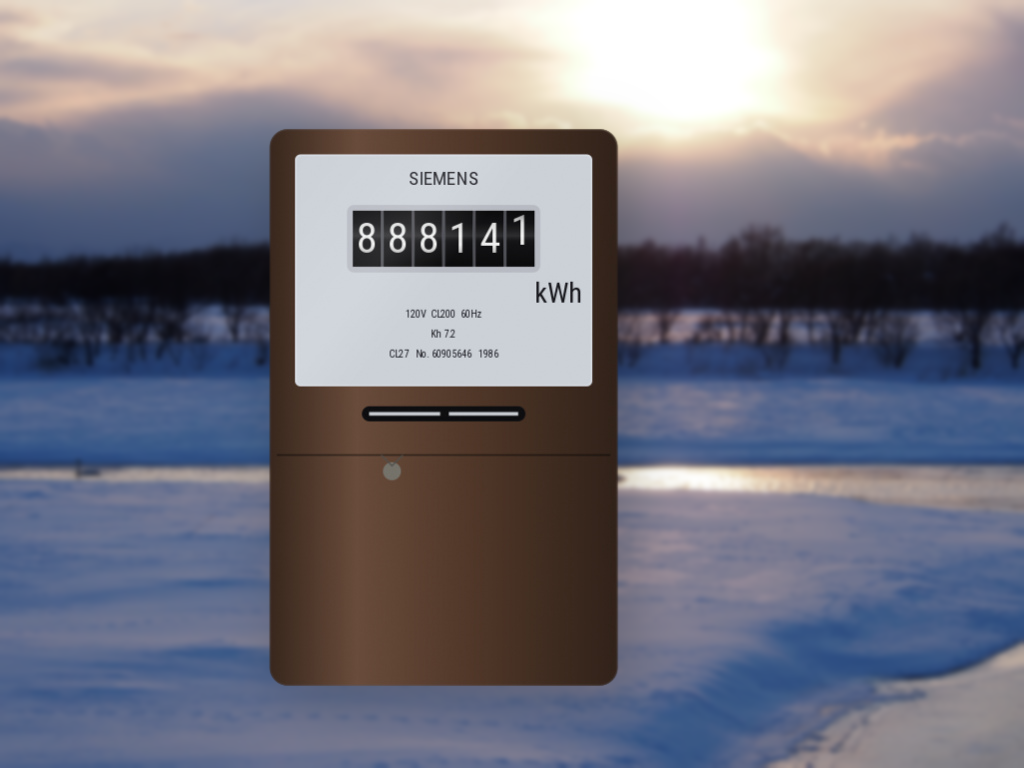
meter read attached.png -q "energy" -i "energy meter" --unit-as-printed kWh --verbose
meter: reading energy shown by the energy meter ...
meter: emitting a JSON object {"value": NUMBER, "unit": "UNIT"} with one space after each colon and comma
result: {"value": 888141, "unit": "kWh"}
